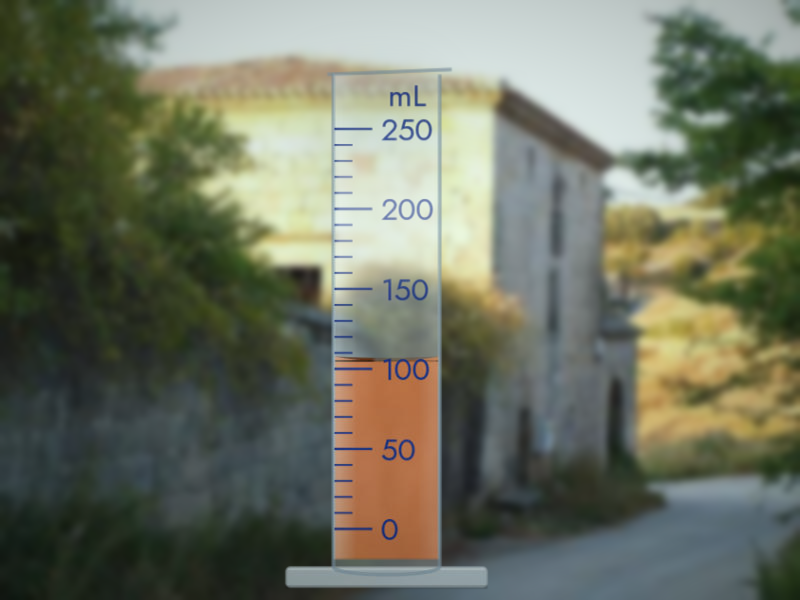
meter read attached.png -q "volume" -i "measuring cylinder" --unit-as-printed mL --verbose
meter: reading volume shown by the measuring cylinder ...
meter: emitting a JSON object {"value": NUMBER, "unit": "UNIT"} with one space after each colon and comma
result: {"value": 105, "unit": "mL"}
